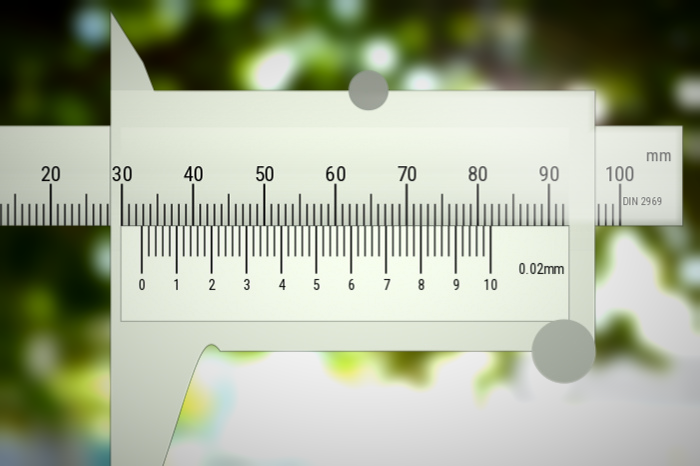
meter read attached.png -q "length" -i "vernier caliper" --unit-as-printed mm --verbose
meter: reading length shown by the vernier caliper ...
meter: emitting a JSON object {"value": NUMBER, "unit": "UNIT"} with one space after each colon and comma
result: {"value": 32.8, "unit": "mm"}
